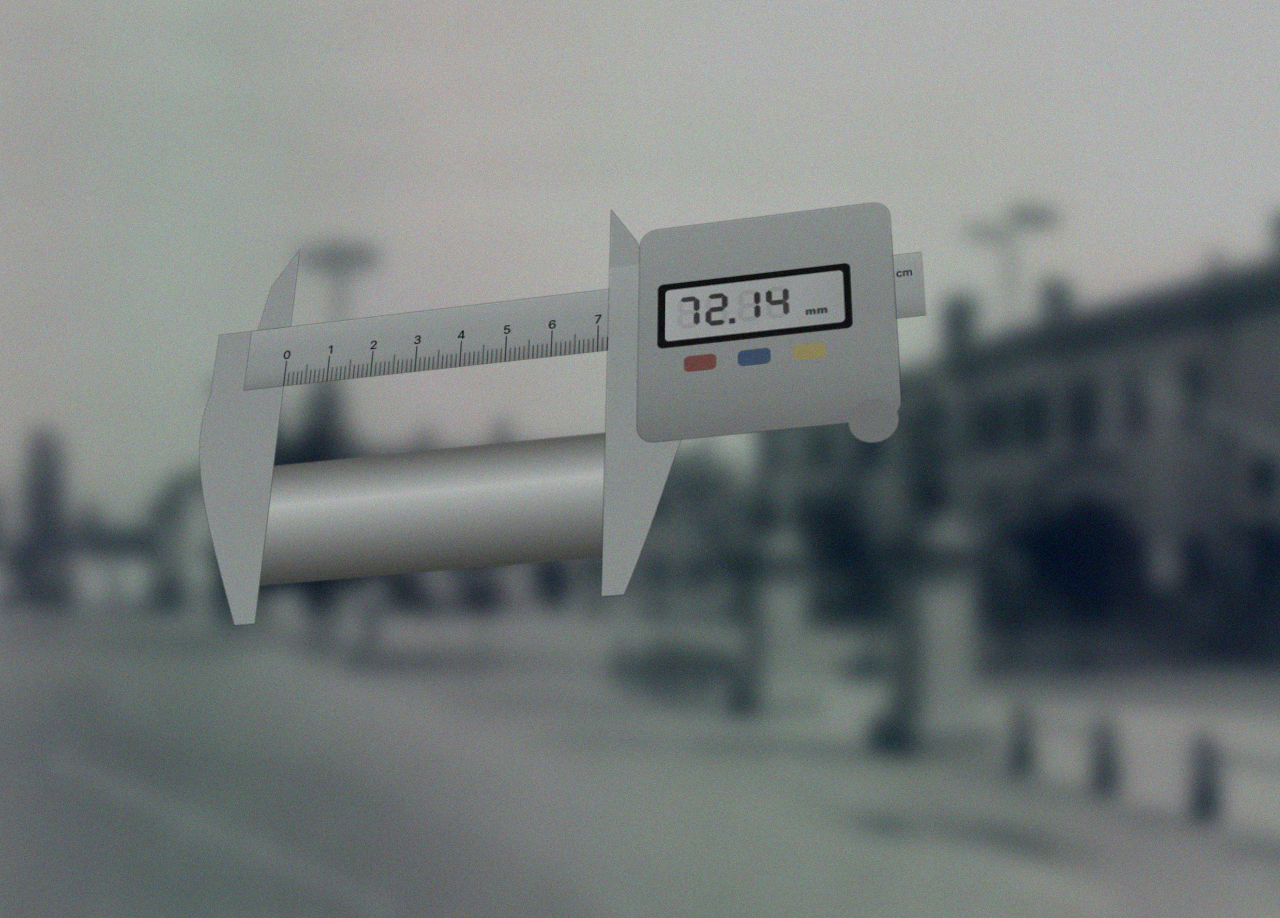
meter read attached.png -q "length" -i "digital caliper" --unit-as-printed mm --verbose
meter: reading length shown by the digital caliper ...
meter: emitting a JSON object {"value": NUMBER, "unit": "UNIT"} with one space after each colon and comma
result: {"value": 72.14, "unit": "mm"}
